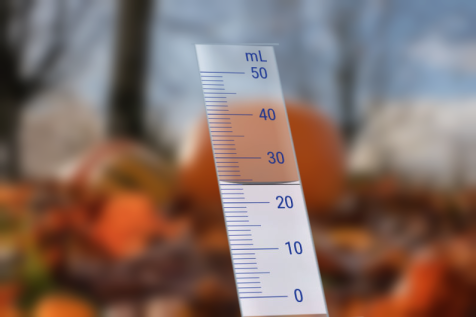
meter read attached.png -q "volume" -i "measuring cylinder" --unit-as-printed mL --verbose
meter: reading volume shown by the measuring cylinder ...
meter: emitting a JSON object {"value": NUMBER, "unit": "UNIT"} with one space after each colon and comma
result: {"value": 24, "unit": "mL"}
